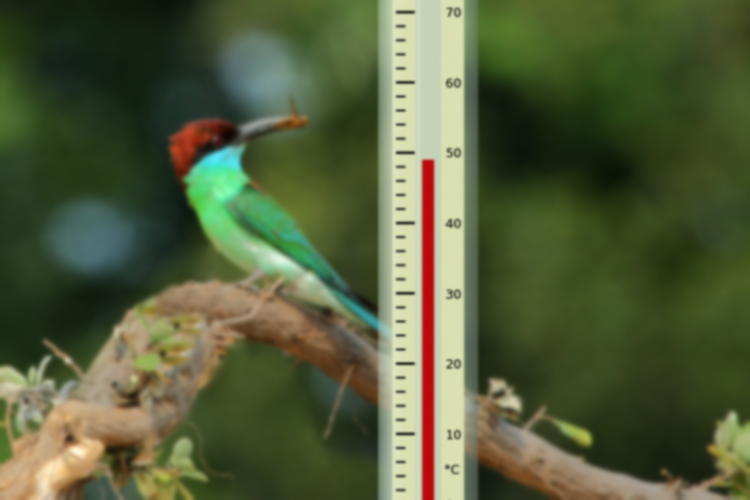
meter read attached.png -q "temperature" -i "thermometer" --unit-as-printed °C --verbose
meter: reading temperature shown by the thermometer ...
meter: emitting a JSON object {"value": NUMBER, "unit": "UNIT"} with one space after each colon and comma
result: {"value": 49, "unit": "°C"}
